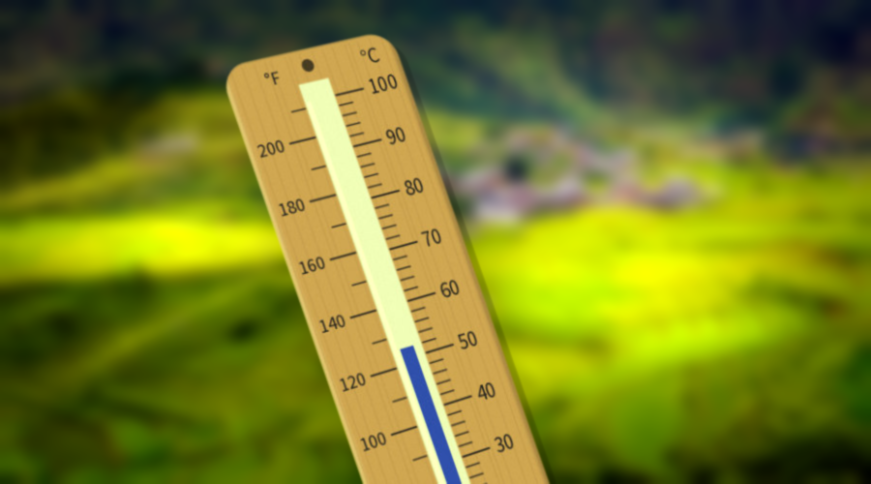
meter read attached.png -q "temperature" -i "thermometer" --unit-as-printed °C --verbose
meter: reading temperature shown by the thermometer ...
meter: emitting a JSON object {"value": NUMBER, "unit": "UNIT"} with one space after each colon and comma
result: {"value": 52, "unit": "°C"}
